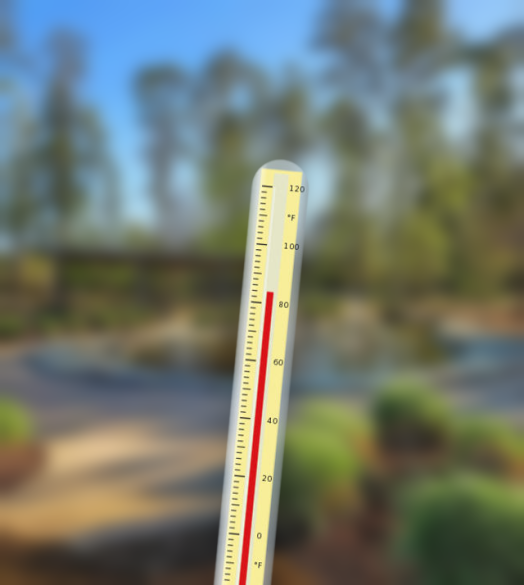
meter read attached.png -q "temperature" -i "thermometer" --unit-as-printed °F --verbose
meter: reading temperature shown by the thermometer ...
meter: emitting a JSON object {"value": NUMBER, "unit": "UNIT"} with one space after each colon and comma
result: {"value": 84, "unit": "°F"}
